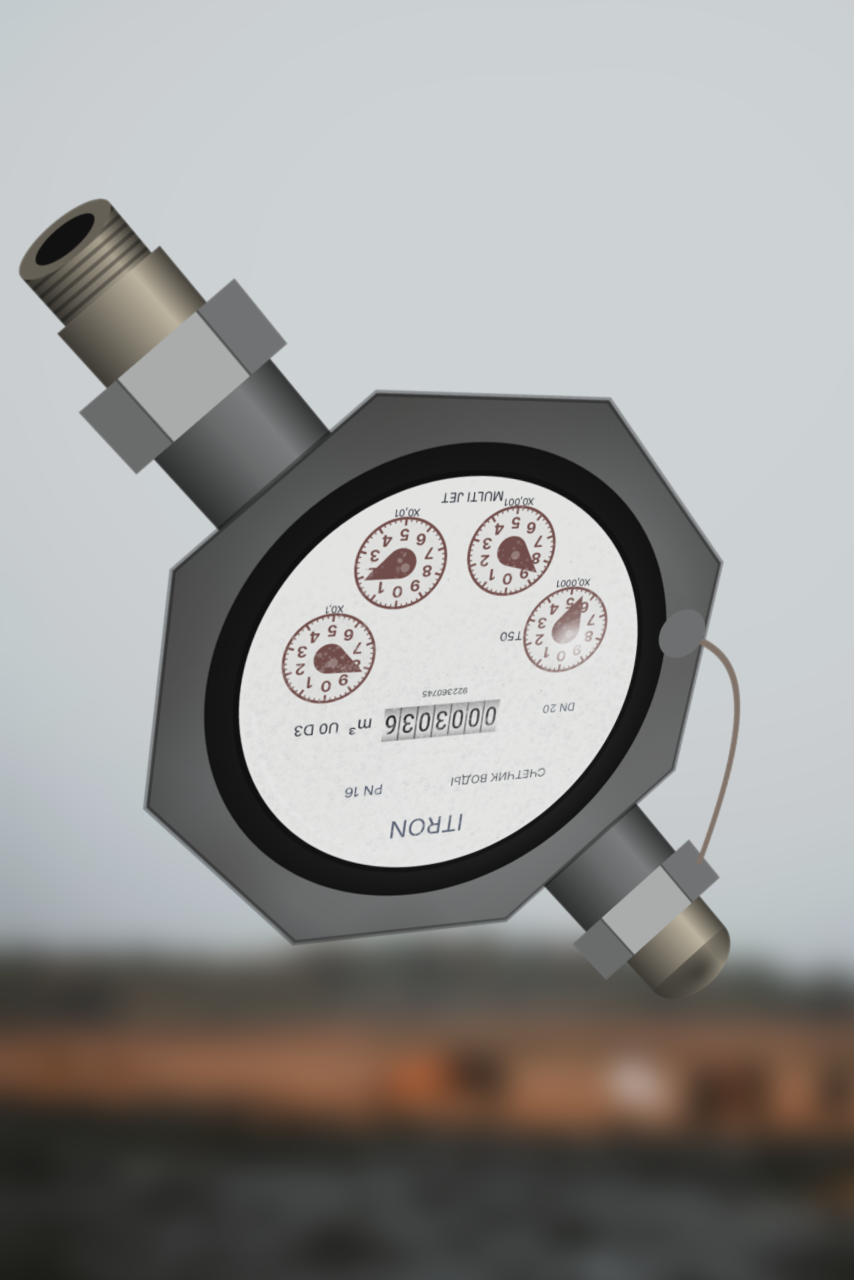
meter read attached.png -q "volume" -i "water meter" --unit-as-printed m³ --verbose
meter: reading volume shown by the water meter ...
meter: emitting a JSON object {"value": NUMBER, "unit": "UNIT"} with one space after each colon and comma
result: {"value": 3036.8185, "unit": "m³"}
